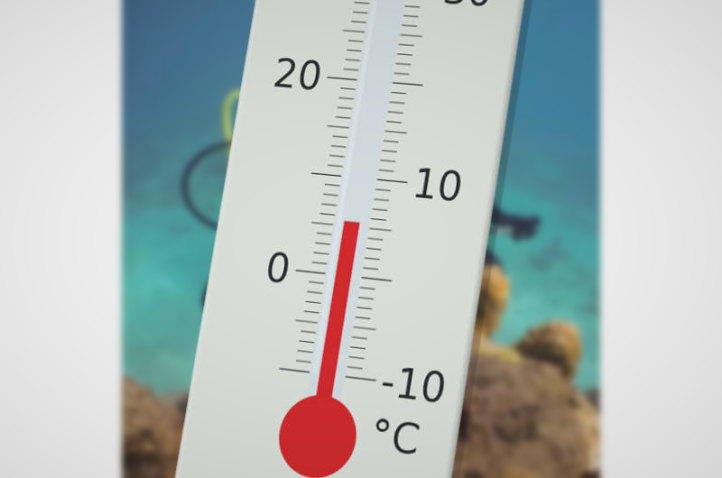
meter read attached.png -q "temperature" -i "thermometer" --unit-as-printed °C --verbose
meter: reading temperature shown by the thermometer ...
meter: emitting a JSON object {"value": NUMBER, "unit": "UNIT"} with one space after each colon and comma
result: {"value": 5.5, "unit": "°C"}
